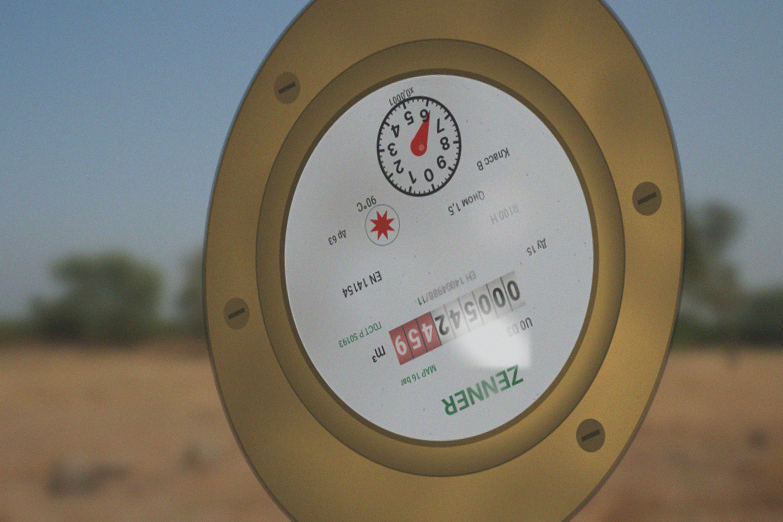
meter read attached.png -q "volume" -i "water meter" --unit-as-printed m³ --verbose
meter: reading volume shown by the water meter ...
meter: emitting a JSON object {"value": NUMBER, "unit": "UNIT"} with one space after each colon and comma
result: {"value": 542.4596, "unit": "m³"}
